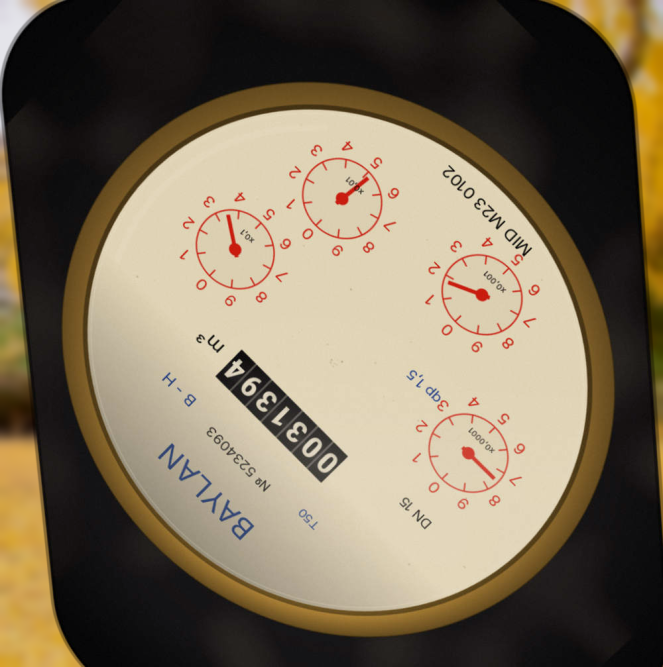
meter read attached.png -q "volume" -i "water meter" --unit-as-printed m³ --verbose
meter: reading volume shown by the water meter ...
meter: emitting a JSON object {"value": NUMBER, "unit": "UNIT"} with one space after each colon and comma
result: {"value": 31394.3517, "unit": "m³"}
